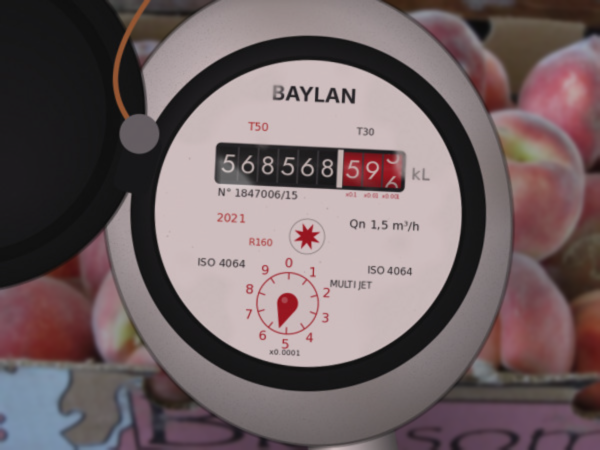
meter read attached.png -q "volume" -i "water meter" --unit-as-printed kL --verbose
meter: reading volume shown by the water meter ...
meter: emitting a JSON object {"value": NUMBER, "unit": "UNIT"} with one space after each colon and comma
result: {"value": 568568.5955, "unit": "kL"}
